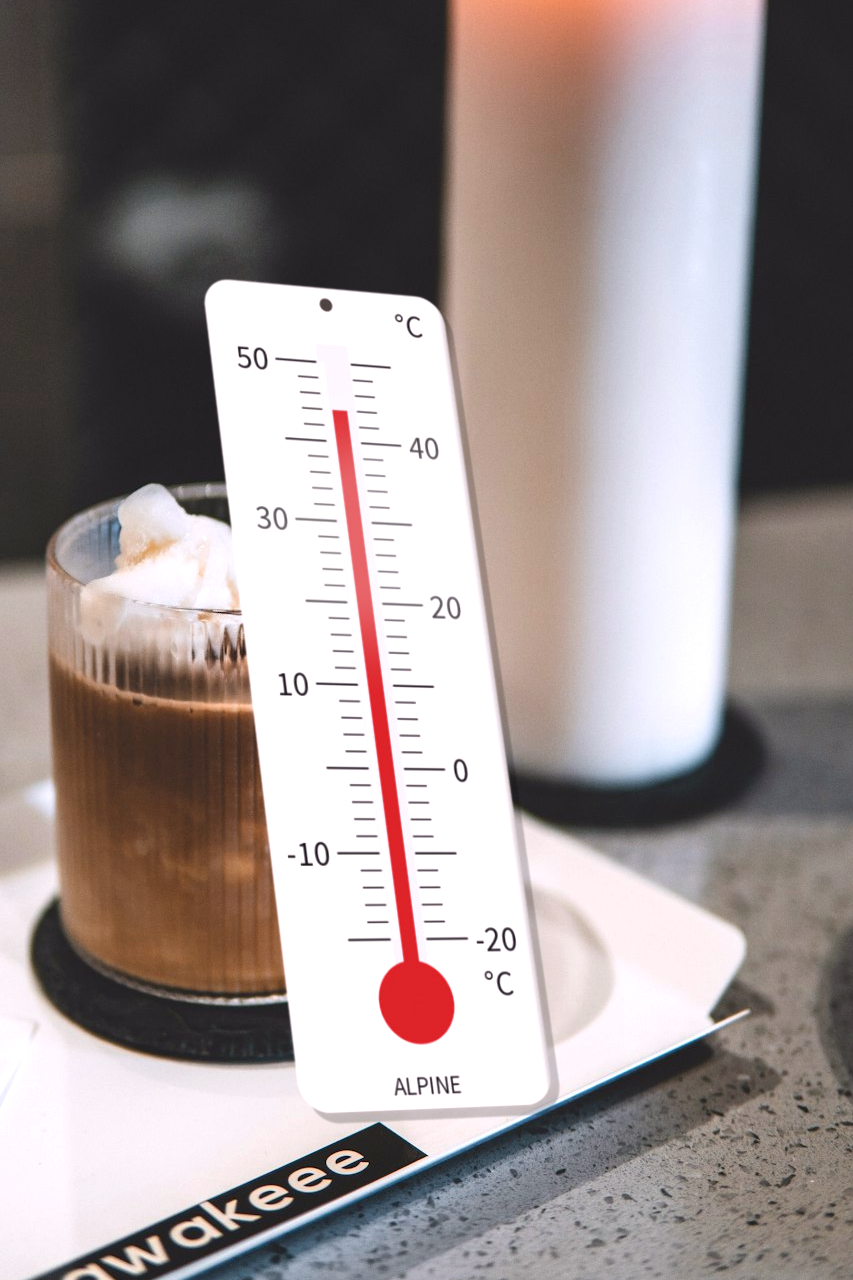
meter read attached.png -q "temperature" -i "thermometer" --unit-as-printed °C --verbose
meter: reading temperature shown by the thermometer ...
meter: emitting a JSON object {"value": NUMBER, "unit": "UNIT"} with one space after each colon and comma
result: {"value": 44, "unit": "°C"}
